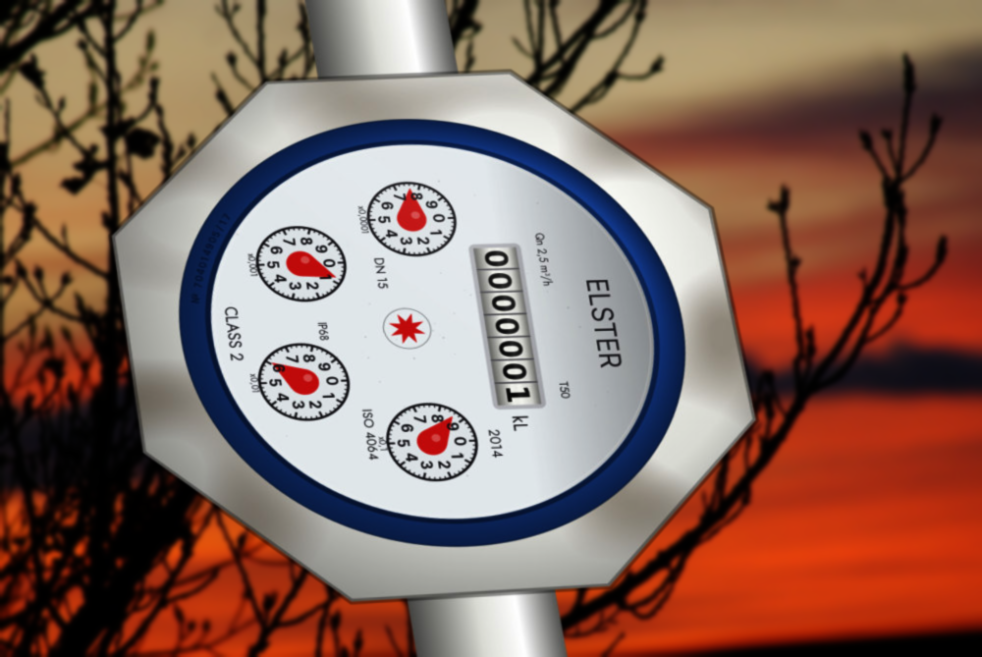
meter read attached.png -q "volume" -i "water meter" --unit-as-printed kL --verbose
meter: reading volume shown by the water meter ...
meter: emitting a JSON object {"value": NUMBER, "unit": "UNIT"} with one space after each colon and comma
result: {"value": 1.8607, "unit": "kL"}
